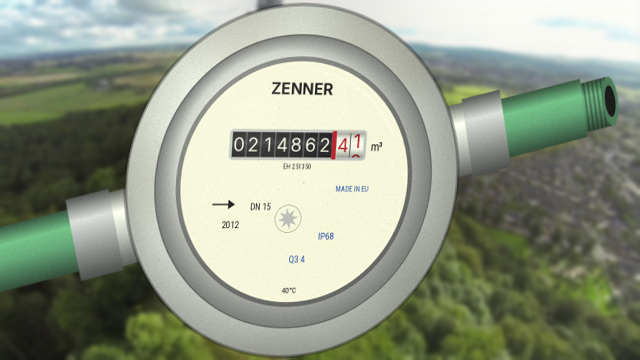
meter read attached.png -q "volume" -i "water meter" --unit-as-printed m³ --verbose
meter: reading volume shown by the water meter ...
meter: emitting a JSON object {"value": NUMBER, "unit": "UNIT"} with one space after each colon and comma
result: {"value": 214862.41, "unit": "m³"}
